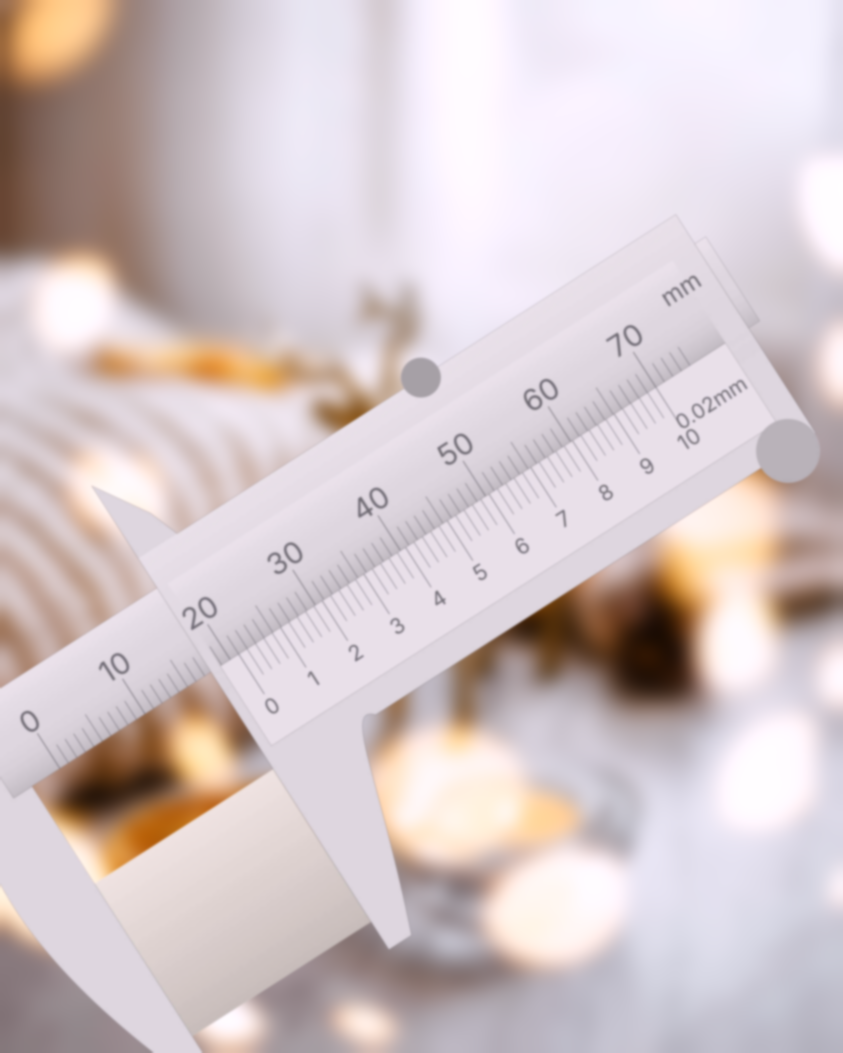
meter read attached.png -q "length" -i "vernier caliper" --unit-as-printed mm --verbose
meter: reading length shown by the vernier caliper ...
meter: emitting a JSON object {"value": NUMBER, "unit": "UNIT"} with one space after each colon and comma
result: {"value": 21.0, "unit": "mm"}
